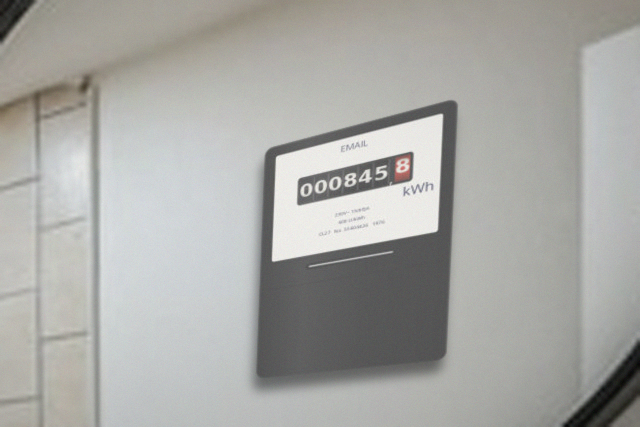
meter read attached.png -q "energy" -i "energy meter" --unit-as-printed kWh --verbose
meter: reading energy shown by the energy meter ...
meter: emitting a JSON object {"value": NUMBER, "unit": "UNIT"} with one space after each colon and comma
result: {"value": 845.8, "unit": "kWh"}
